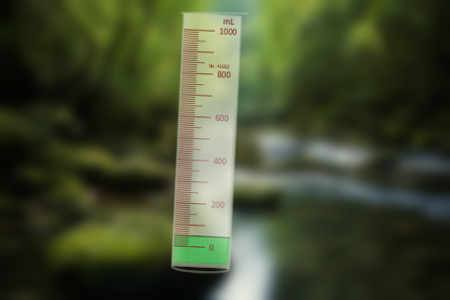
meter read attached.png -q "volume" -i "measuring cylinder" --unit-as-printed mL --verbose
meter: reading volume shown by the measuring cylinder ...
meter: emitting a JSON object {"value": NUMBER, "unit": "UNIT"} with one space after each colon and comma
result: {"value": 50, "unit": "mL"}
